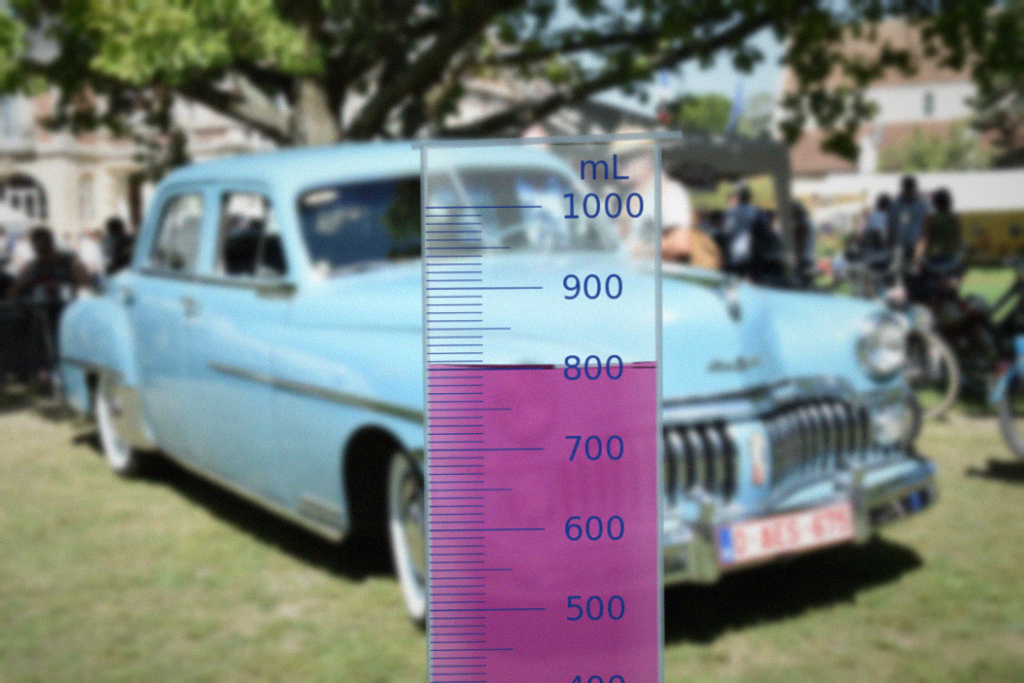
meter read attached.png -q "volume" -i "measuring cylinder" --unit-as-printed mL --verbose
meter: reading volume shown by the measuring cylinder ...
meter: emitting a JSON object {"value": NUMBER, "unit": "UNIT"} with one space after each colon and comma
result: {"value": 800, "unit": "mL"}
